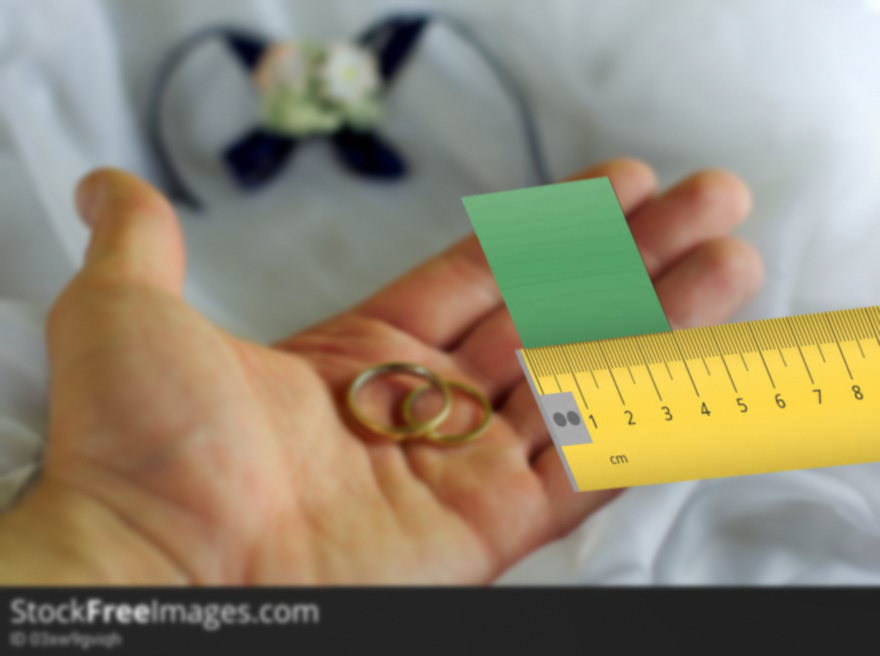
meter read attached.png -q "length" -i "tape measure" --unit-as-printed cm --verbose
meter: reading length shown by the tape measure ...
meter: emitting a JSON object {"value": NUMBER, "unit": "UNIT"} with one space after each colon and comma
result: {"value": 4, "unit": "cm"}
